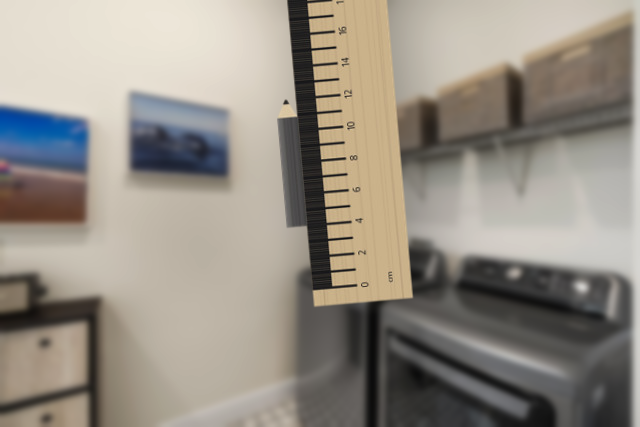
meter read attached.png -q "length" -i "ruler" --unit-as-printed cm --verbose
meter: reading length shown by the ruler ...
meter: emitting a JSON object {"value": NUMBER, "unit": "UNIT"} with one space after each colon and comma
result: {"value": 8, "unit": "cm"}
